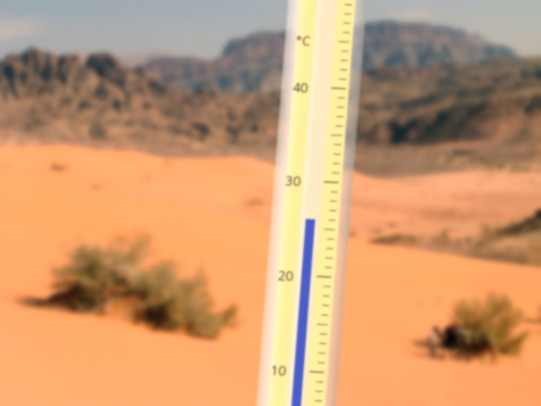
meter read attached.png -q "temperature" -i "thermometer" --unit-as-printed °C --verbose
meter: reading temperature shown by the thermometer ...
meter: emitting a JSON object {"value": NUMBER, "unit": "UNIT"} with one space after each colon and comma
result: {"value": 26, "unit": "°C"}
